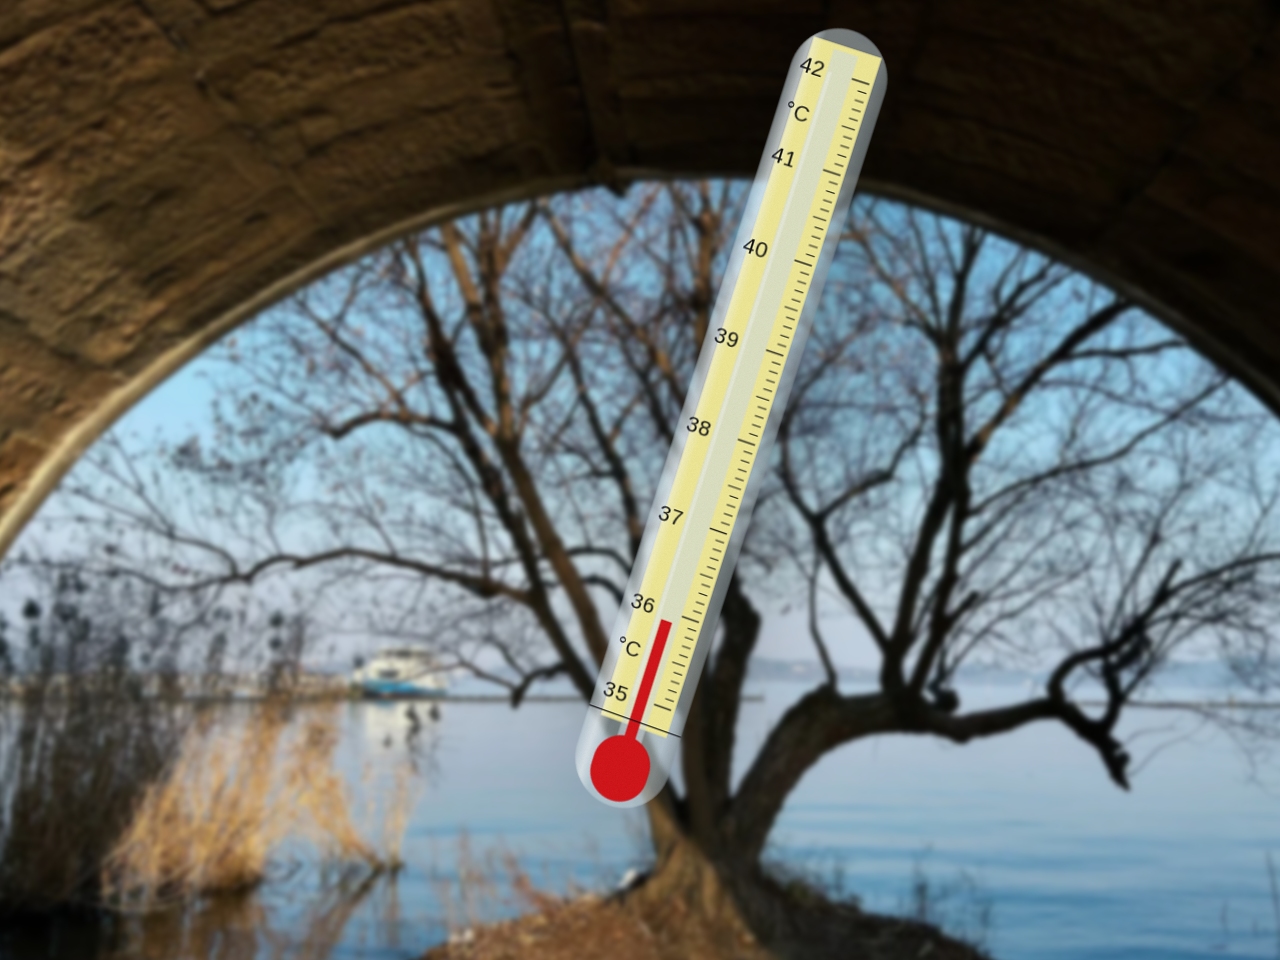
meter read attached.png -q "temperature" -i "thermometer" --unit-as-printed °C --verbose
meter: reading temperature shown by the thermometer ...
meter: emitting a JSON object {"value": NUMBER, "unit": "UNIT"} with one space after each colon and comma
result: {"value": 35.9, "unit": "°C"}
